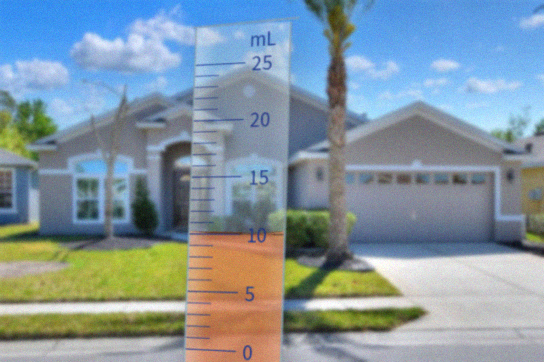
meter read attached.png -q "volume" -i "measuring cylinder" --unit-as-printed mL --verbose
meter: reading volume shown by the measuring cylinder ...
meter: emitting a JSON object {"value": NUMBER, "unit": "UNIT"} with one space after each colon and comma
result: {"value": 10, "unit": "mL"}
